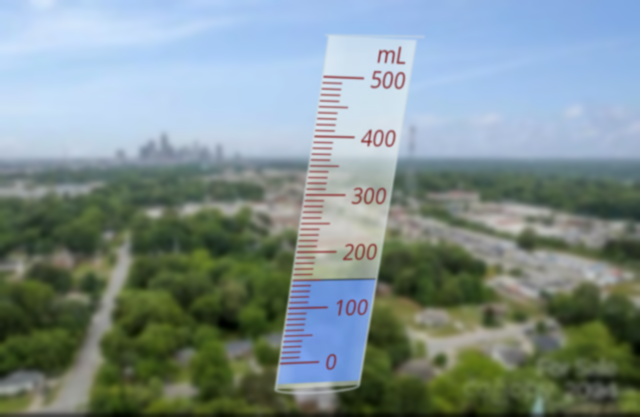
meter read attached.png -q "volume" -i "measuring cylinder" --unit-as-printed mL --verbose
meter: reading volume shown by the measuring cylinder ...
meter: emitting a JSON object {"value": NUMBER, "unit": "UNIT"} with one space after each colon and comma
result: {"value": 150, "unit": "mL"}
